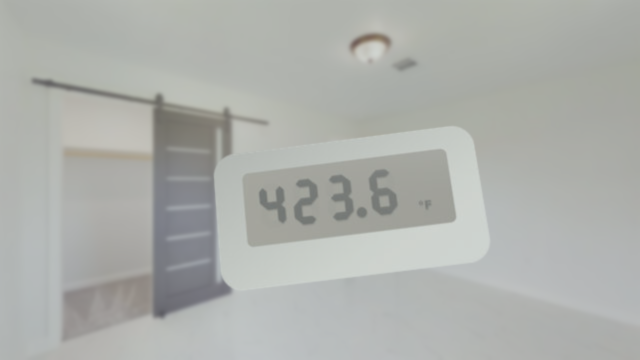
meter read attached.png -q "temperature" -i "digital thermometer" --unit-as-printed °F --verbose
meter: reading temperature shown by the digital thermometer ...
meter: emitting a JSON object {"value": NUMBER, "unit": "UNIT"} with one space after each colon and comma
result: {"value": 423.6, "unit": "°F"}
